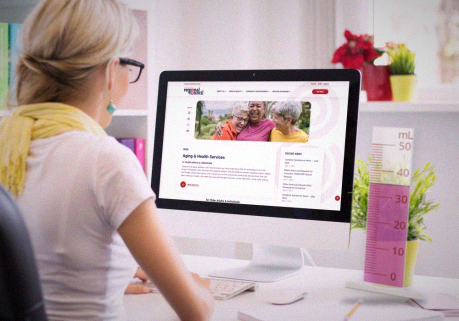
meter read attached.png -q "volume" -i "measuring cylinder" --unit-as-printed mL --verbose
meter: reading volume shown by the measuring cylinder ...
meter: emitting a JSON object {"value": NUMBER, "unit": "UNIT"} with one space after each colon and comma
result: {"value": 35, "unit": "mL"}
